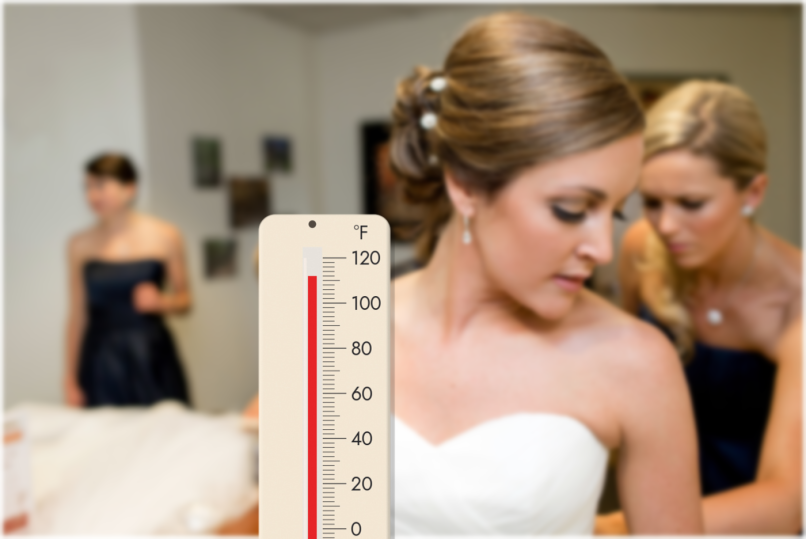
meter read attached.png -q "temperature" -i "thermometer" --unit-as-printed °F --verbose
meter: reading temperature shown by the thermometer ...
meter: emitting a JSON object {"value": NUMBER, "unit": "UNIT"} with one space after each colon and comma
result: {"value": 112, "unit": "°F"}
